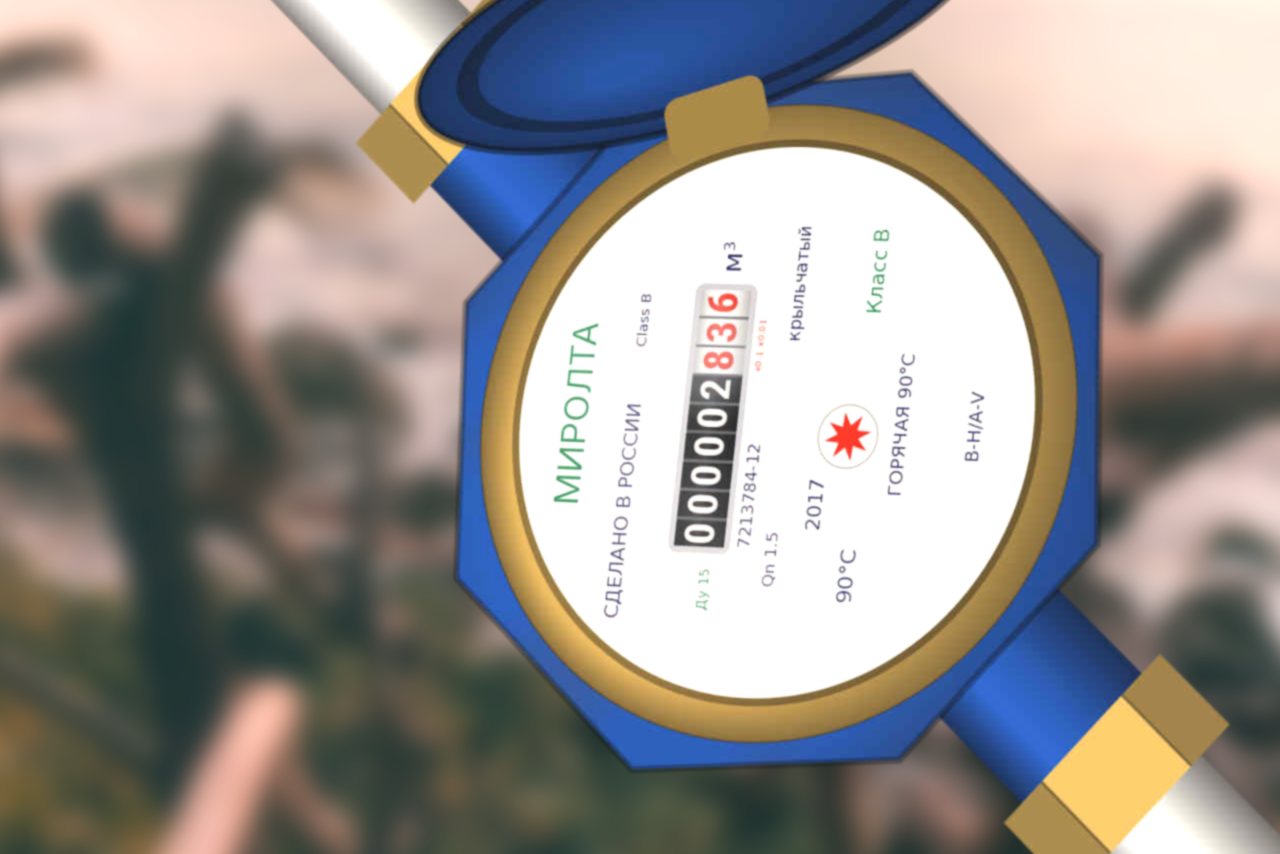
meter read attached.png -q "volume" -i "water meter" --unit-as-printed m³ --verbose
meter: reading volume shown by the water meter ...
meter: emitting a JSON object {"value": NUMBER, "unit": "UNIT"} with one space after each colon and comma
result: {"value": 2.836, "unit": "m³"}
